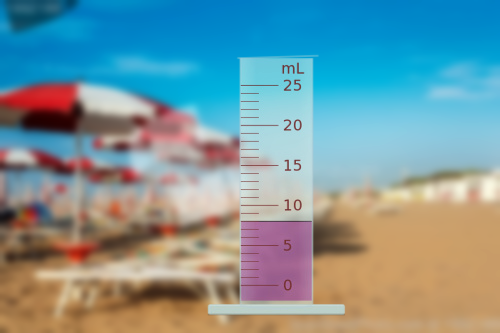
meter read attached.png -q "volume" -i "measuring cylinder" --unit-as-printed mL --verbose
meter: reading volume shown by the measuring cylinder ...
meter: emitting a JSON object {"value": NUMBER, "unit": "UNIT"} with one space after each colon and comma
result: {"value": 8, "unit": "mL"}
